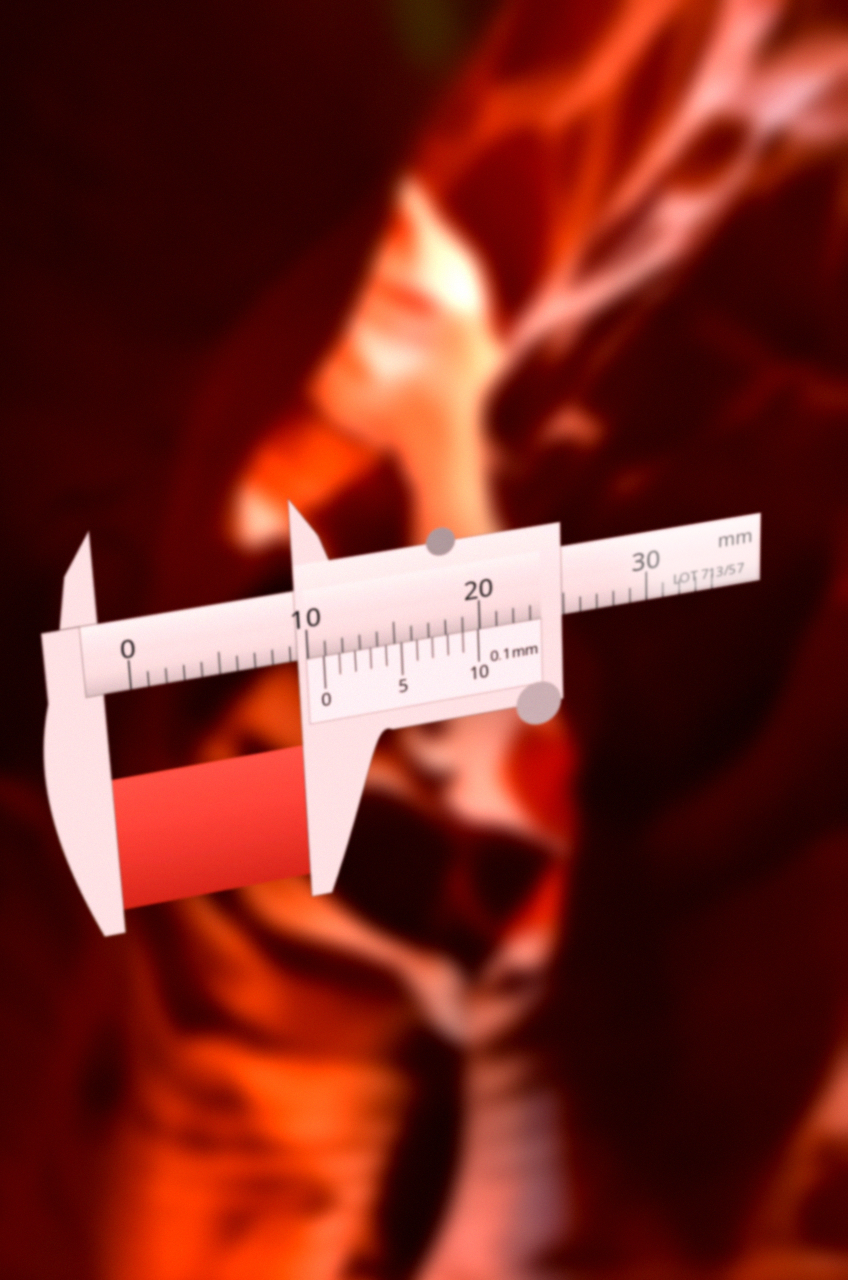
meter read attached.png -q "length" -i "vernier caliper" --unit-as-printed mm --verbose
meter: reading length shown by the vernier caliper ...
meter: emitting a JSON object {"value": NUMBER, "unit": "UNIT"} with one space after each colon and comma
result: {"value": 10.9, "unit": "mm"}
